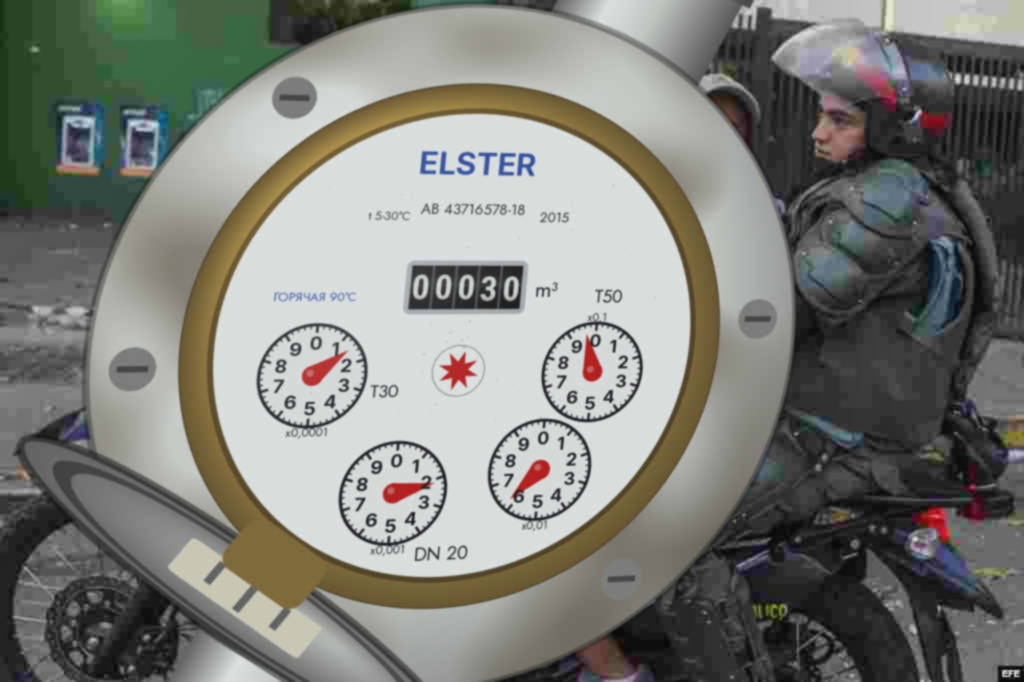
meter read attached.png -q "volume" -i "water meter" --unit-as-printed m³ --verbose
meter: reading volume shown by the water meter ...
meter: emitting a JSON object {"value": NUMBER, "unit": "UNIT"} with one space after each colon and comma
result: {"value": 29.9621, "unit": "m³"}
